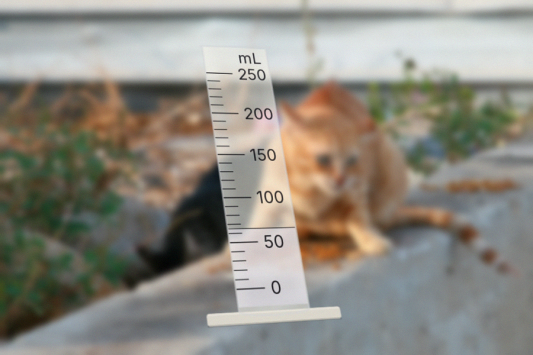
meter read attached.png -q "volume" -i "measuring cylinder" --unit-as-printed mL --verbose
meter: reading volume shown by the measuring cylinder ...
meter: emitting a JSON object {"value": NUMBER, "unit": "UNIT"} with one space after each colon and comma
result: {"value": 65, "unit": "mL"}
